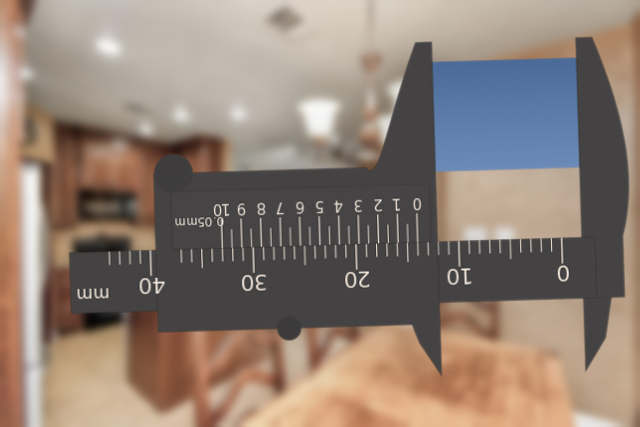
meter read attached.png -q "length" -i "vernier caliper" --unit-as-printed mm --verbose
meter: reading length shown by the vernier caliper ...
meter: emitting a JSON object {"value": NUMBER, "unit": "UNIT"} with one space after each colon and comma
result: {"value": 14.0, "unit": "mm"}
